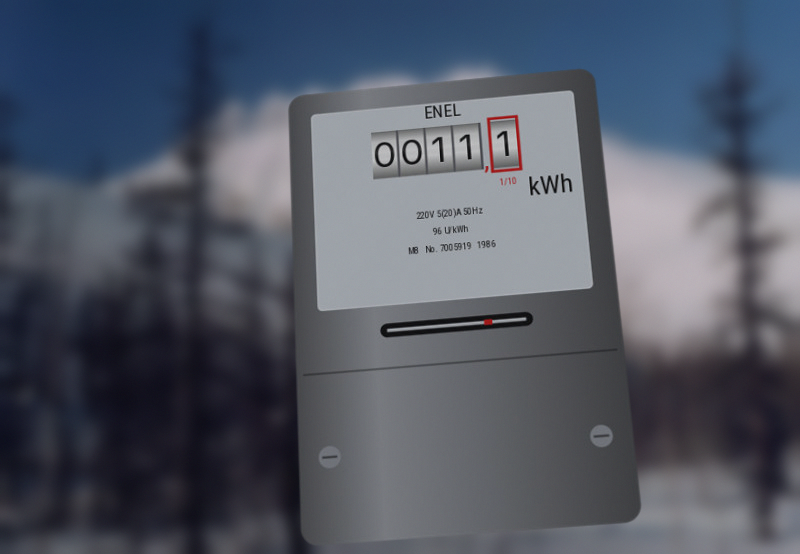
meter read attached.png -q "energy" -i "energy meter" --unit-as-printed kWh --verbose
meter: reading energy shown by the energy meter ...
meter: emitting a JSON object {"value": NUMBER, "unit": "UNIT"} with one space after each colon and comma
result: {"value": 11.1, "unit": "kWh"}
